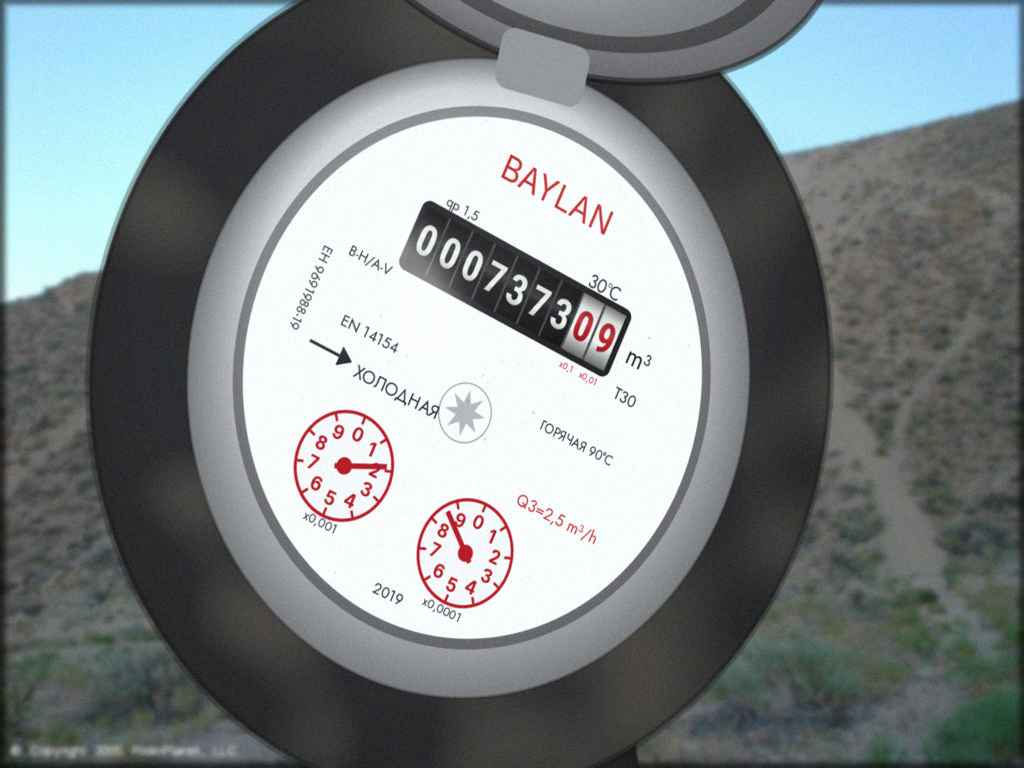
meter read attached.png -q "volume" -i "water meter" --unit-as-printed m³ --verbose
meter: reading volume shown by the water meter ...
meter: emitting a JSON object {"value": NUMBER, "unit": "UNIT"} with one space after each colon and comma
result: {"value": 7373.0918, "unit": "m³"}
